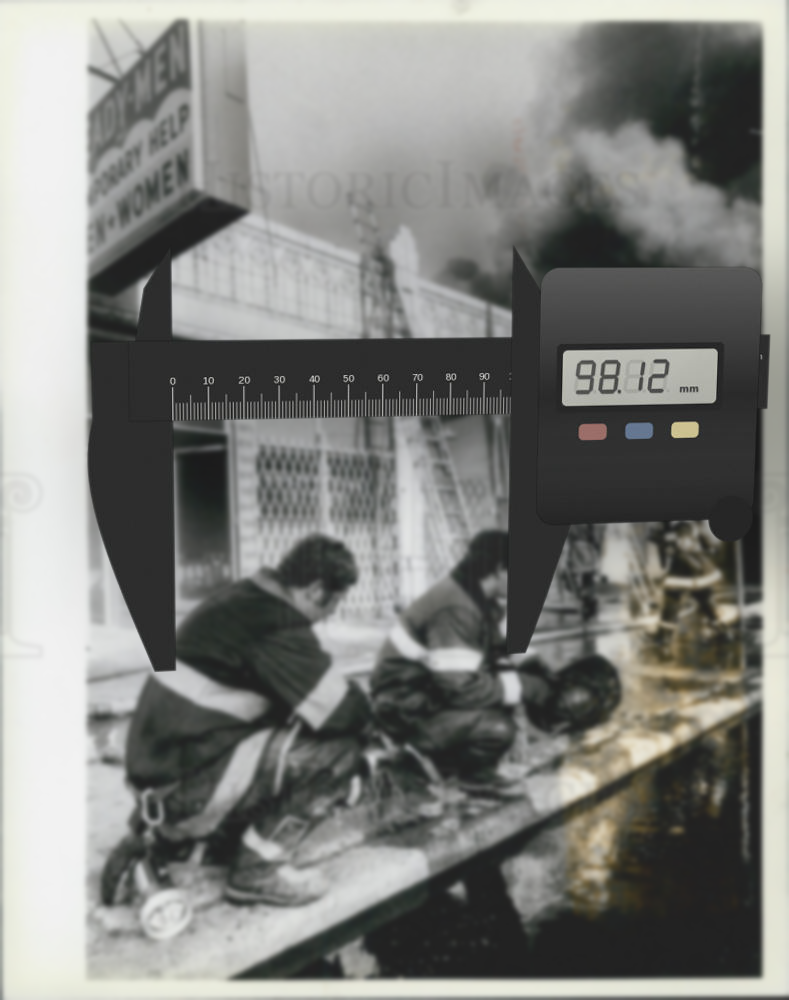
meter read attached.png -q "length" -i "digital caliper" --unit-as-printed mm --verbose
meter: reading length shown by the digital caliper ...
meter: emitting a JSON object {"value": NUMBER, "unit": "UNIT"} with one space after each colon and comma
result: {"value": 98.12, "unit": "mm"}
